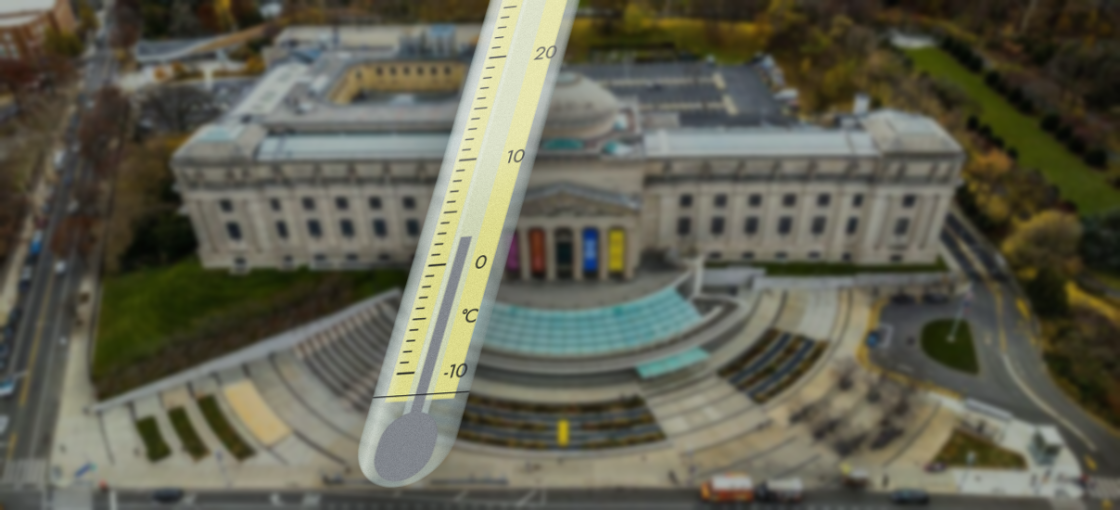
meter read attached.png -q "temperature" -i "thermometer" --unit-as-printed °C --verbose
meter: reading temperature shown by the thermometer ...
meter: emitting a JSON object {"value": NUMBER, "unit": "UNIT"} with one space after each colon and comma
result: {"value": 2.5, "unit": "°C"}
